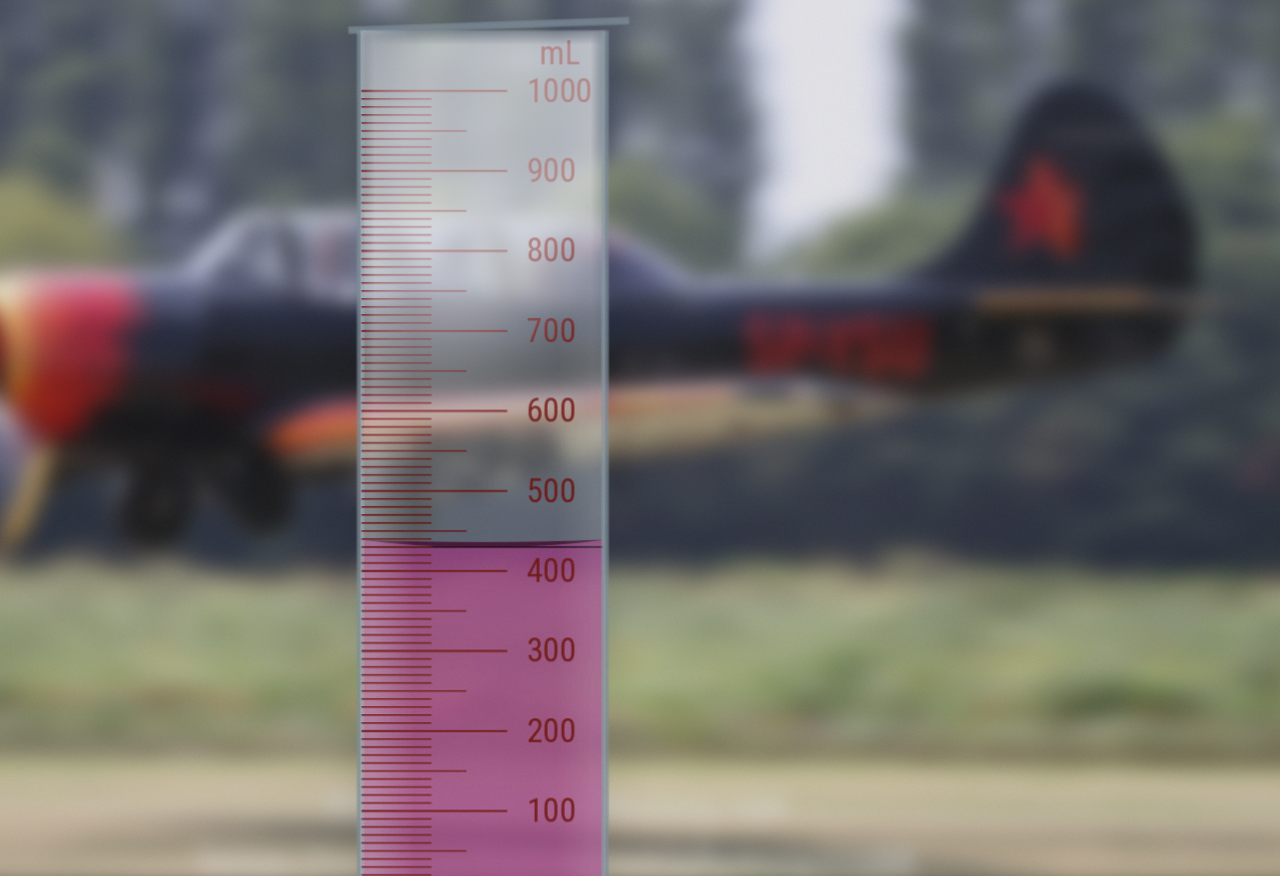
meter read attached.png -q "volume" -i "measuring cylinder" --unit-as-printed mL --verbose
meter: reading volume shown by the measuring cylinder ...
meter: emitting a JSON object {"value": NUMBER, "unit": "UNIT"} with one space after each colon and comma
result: {"value": 430, "unit": "mL"}
